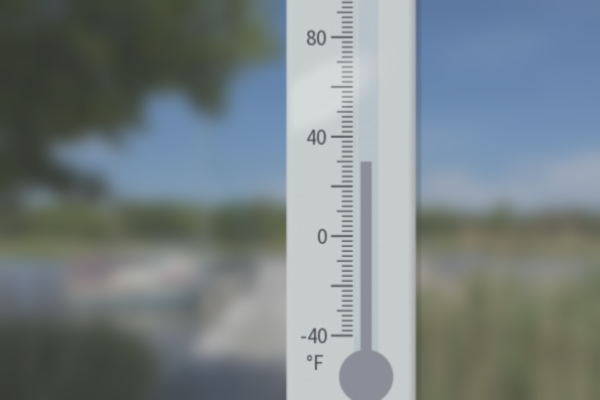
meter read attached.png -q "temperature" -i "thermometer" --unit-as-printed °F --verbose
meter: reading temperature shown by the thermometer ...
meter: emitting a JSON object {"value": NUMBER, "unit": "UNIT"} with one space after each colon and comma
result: {"value": 30, "unit": "°F"}
